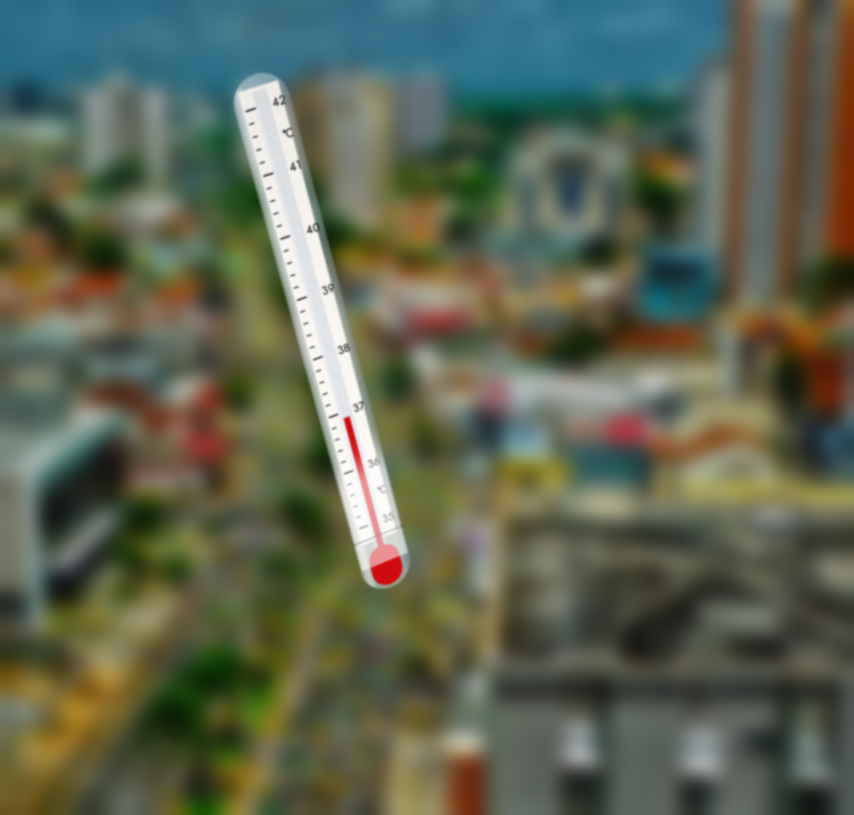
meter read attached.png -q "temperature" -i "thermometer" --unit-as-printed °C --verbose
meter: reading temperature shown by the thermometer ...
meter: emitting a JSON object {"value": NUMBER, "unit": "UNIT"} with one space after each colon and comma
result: {"value": 36.9, "unit": "°C"}
